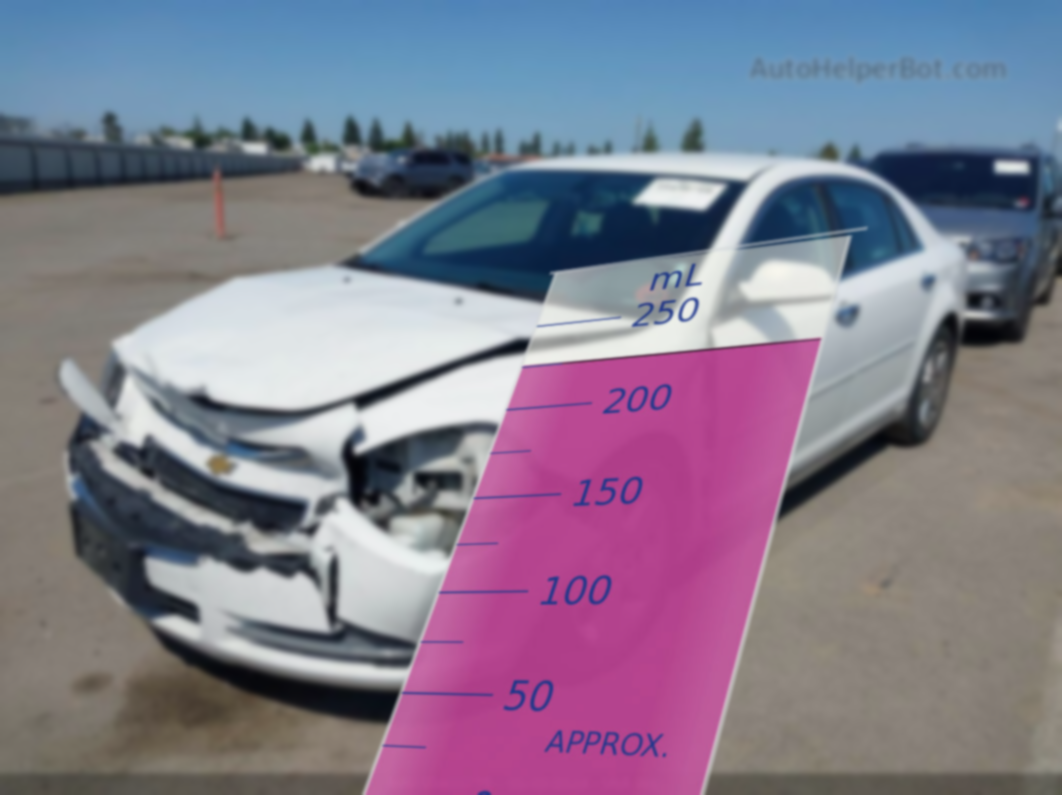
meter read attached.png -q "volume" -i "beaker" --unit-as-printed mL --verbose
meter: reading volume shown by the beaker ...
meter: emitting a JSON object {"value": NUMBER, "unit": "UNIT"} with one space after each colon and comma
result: {"value": 225, "unit": "mL"}
